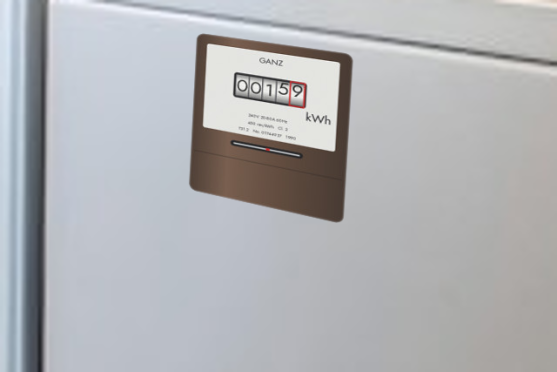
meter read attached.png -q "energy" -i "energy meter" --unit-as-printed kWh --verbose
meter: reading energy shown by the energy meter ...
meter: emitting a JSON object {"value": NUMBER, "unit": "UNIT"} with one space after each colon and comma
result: {"value": 15.9, "unit": "kWh"}
